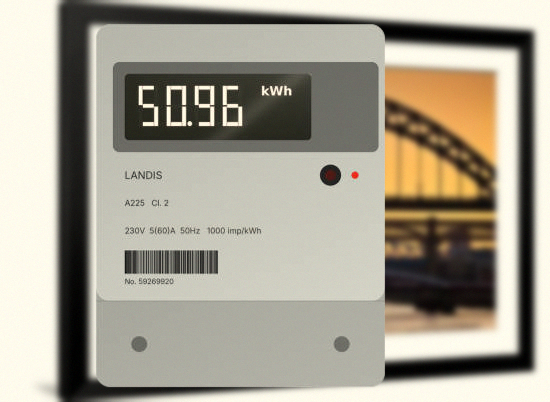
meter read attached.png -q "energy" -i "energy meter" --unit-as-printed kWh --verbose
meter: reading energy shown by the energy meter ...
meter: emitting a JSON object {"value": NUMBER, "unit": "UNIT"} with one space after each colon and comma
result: {"value": 50.96, "unit": "kWh"}
